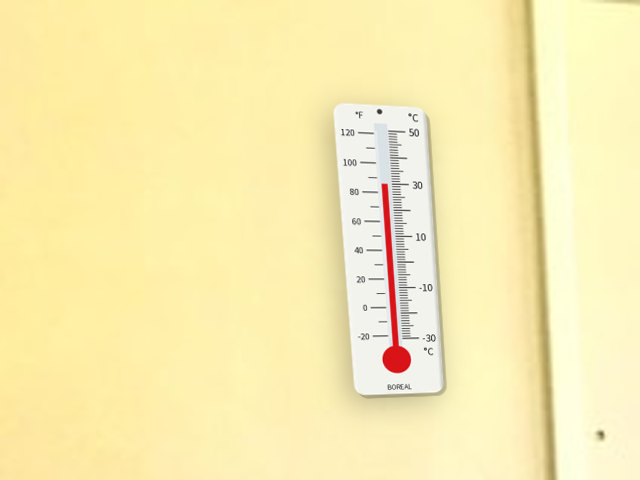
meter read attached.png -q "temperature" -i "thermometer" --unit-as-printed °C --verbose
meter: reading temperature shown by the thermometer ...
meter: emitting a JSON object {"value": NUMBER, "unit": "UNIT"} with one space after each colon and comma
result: {"value": 30, "unit": "°C"}
